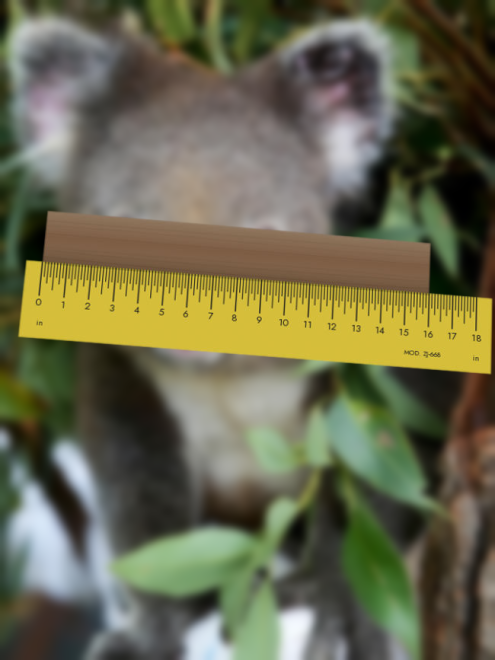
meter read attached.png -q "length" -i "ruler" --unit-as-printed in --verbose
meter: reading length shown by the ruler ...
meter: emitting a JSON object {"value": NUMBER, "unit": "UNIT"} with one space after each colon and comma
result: {"value": 16, "unit": "in"}
